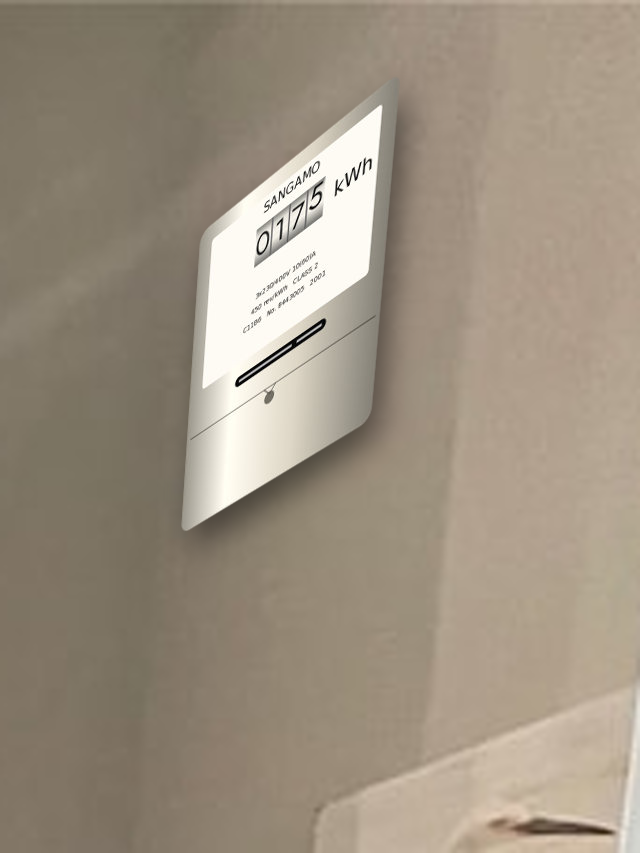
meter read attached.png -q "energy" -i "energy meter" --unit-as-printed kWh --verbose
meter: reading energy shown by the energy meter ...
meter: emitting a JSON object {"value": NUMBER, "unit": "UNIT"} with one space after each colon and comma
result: {"value": 175, "unit": "kWh"}
